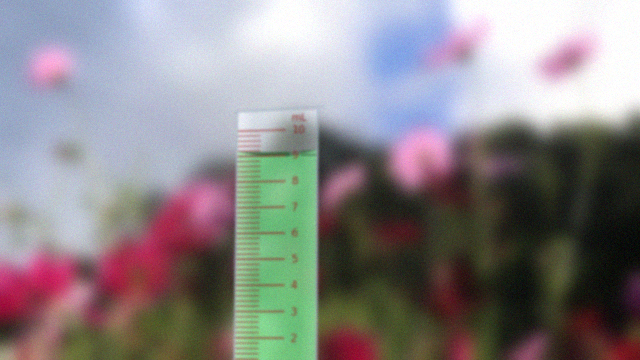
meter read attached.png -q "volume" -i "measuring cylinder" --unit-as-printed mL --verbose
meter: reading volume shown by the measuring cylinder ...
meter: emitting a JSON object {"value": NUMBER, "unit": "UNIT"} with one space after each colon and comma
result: {"value": 9, "unit": "mL"}
